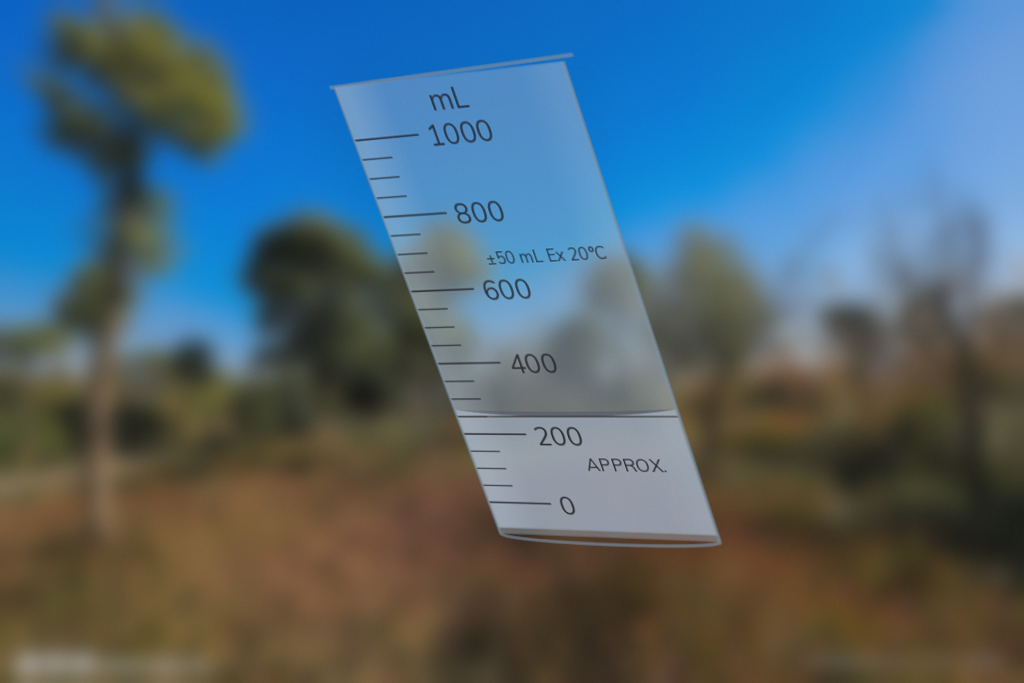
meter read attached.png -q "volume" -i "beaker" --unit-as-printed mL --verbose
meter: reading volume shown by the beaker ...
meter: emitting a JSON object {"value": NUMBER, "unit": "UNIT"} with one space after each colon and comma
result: {"value": 250, "unit": "mL"}
